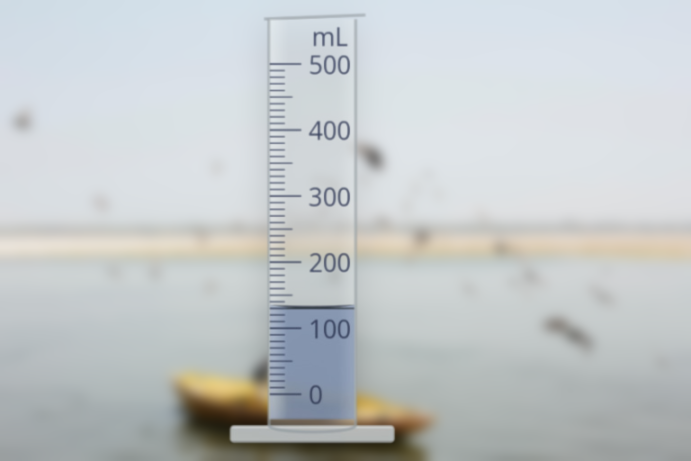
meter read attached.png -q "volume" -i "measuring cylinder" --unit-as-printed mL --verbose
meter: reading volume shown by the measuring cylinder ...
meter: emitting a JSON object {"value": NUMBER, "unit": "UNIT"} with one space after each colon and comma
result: {"value": 130, "unit": "mL"}
